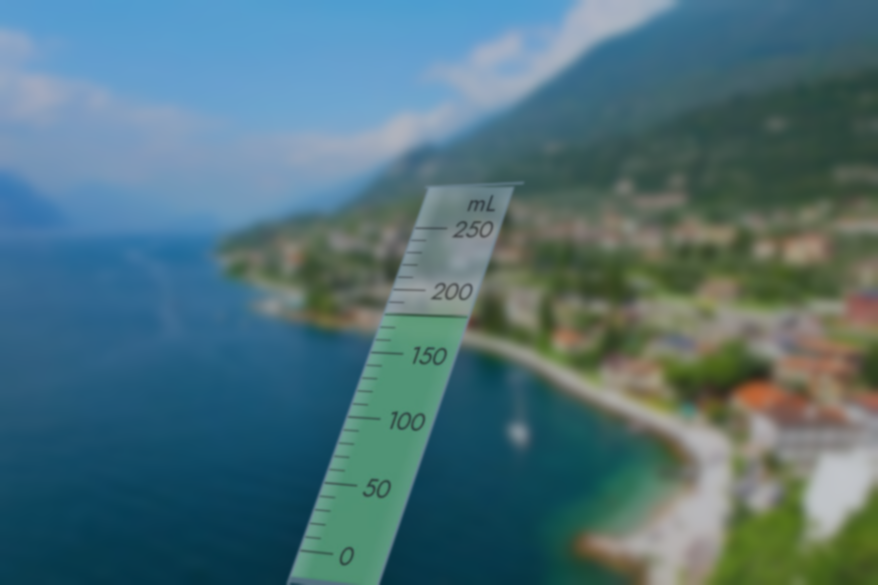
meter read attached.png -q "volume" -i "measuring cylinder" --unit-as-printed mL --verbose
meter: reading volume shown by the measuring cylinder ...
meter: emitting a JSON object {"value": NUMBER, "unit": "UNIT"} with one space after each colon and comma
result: {"value": 180, "unit": "mL"}
